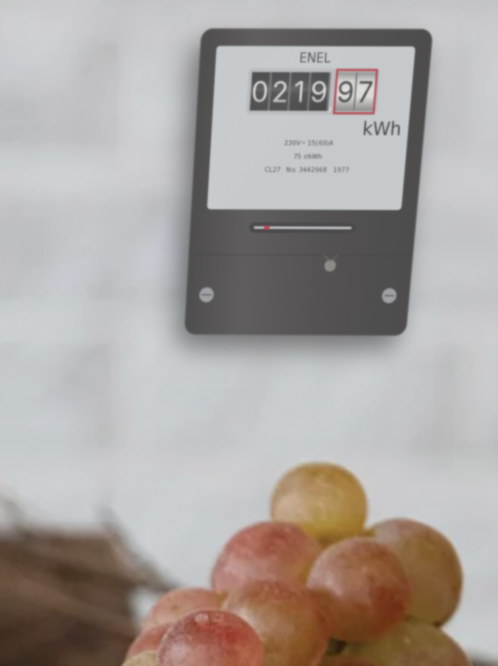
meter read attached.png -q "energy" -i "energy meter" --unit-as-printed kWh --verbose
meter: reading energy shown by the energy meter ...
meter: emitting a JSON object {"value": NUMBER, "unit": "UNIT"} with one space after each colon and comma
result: {"value": 219.97, "unit": "kWh"}
